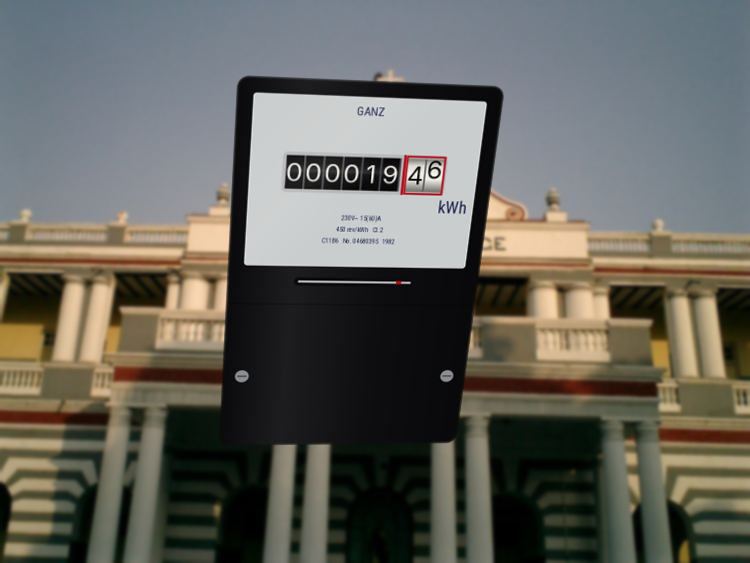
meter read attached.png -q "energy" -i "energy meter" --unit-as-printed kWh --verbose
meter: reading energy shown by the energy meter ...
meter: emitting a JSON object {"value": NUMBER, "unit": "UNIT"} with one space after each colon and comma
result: {"value": 19.46, "unit": "kWh"}
